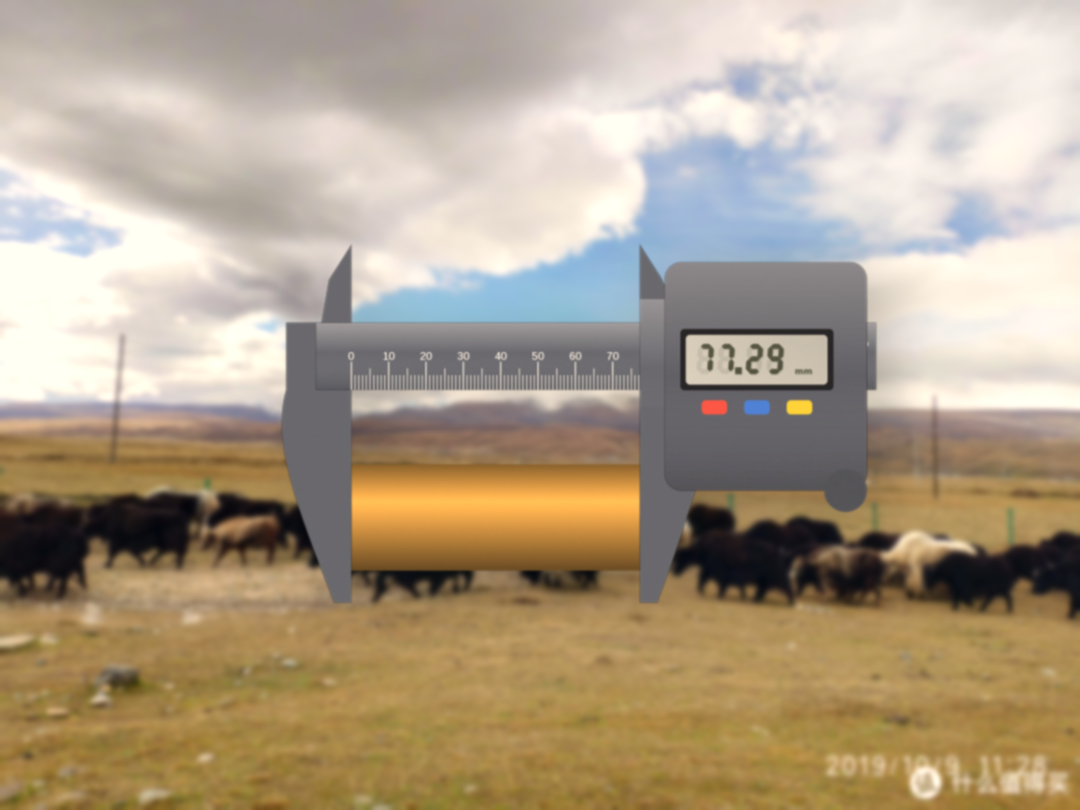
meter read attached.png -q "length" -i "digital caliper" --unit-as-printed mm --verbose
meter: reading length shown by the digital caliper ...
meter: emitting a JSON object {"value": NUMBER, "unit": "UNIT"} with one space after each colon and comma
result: {"value": 77.29, "unit": "mm"}
